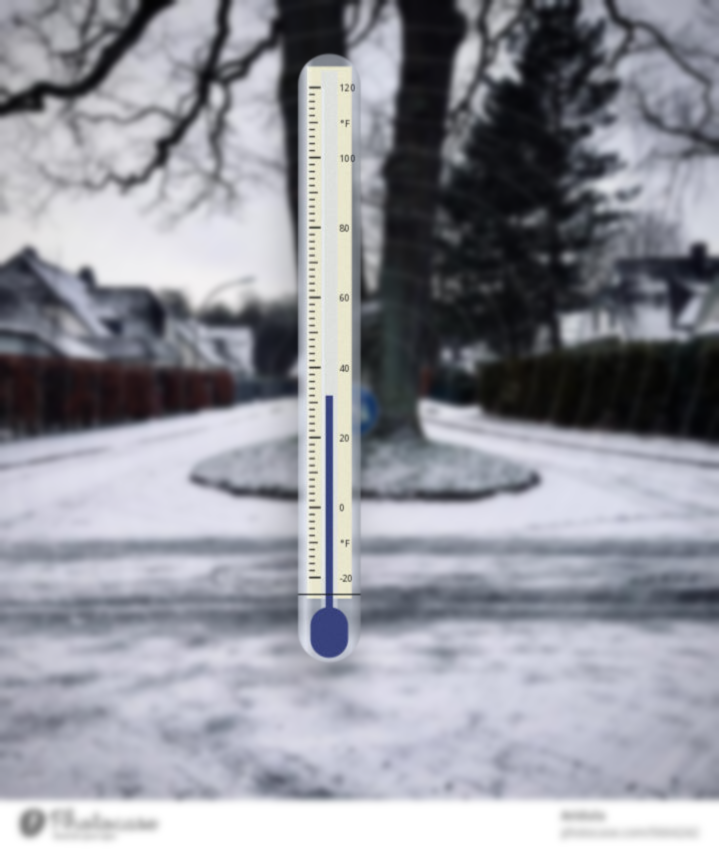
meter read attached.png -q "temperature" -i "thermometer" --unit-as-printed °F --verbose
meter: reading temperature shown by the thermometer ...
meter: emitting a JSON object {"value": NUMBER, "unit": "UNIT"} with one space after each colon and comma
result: {"value": 32, "unit": "°F"}
